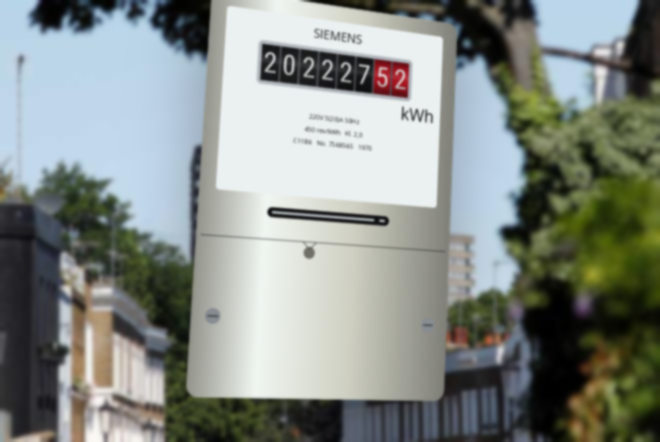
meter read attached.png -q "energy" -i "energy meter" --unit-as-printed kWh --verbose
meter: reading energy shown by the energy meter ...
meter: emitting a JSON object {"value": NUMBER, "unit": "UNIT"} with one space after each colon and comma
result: {"value": 202227.52, "unit": "kWh"}
